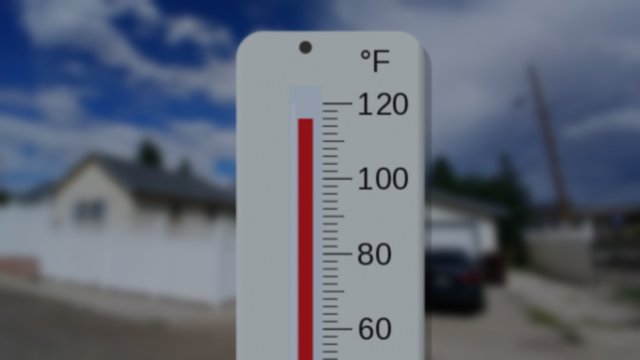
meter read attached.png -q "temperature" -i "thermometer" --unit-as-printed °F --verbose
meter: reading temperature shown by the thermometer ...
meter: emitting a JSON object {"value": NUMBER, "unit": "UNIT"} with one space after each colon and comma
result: {"value": 116, "unit": "°F"}
